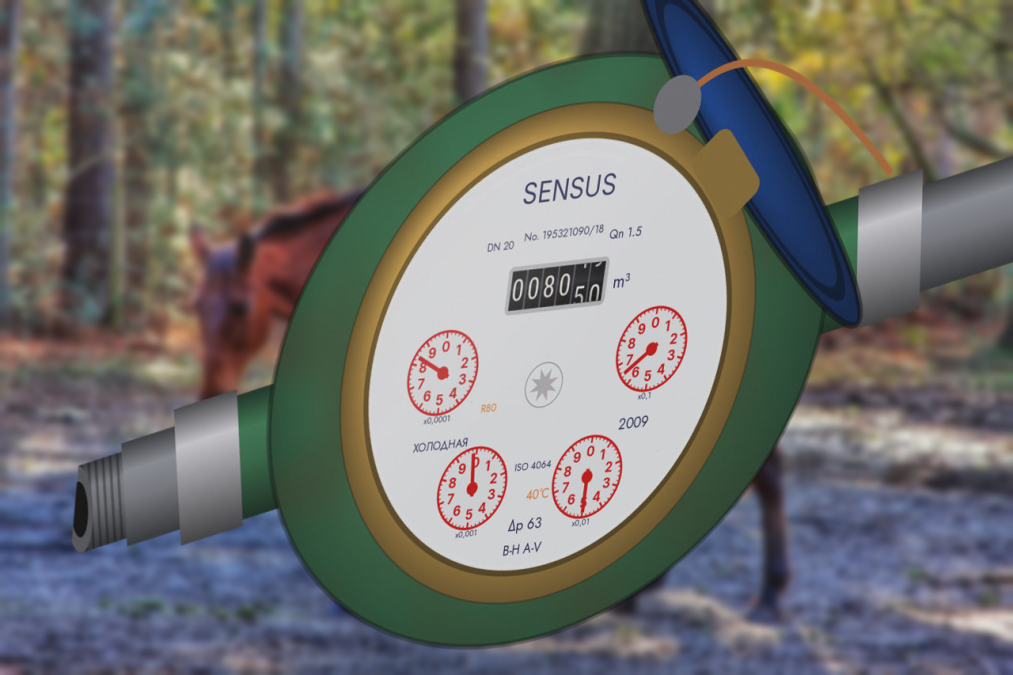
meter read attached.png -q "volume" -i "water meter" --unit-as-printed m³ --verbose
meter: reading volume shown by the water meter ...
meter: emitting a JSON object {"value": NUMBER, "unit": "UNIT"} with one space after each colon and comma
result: {"value": 8049.6498, "unit": "m³"}
